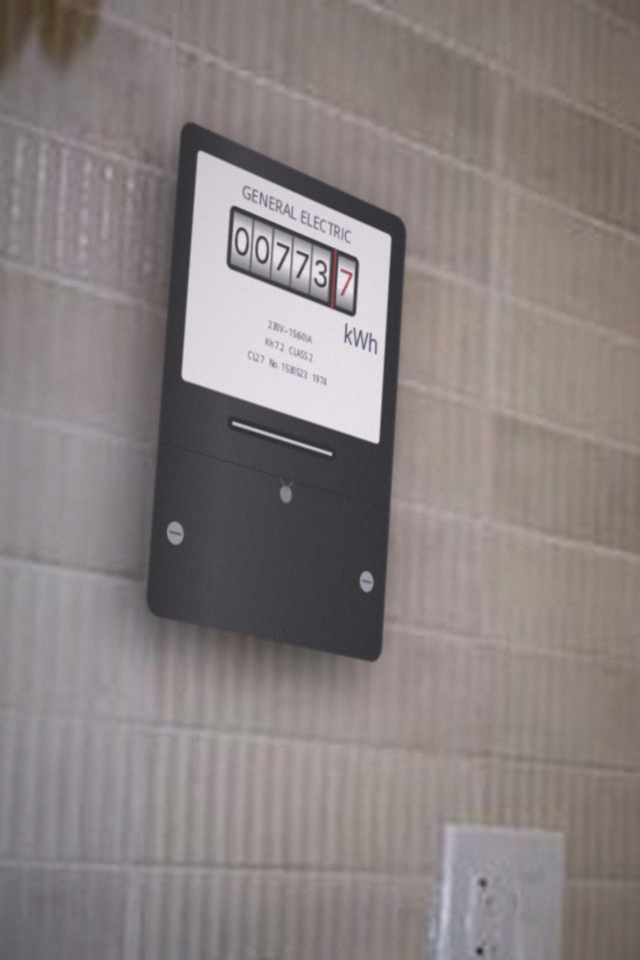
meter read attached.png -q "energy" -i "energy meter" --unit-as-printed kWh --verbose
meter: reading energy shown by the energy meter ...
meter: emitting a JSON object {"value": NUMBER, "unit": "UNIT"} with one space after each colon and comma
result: {"value": 773.7, "unit": "kWh"}
